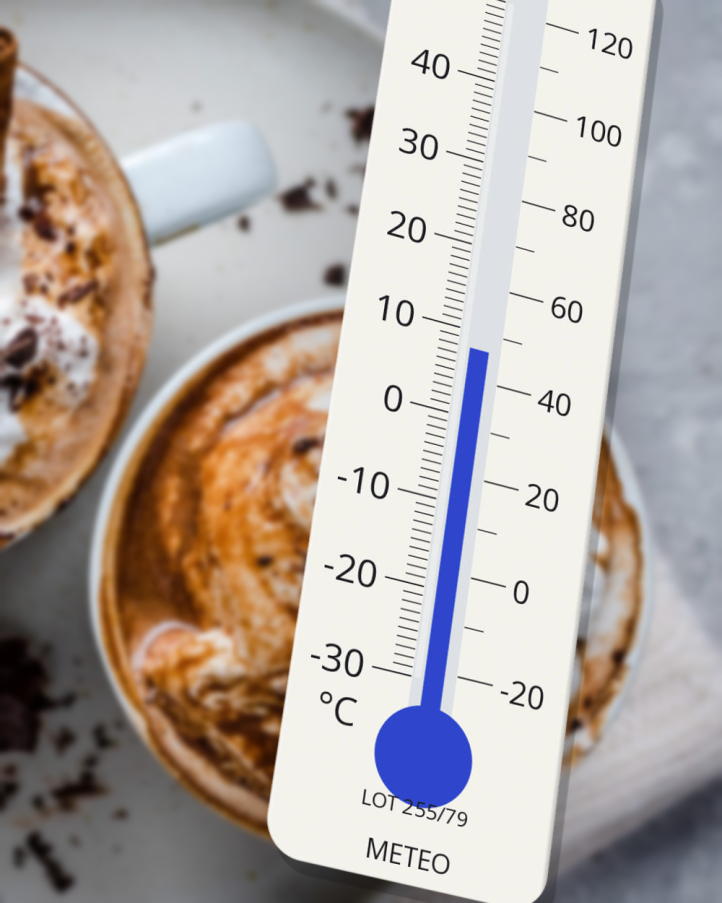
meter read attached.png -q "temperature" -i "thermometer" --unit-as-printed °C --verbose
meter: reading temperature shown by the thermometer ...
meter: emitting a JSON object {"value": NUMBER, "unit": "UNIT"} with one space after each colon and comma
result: {"value": 8, "unit": "°C"}
